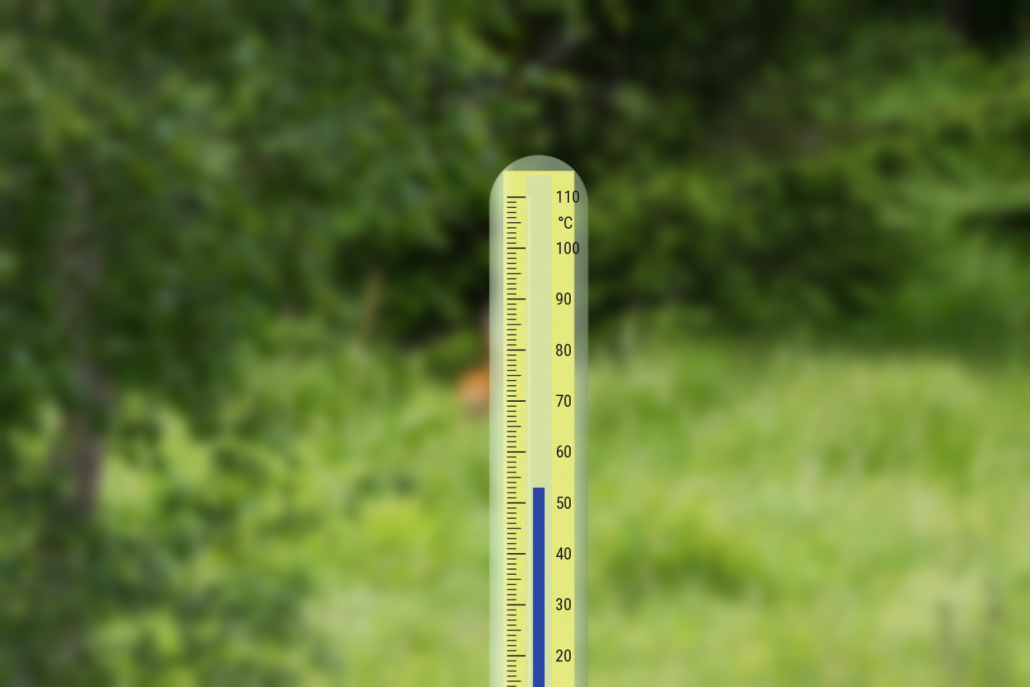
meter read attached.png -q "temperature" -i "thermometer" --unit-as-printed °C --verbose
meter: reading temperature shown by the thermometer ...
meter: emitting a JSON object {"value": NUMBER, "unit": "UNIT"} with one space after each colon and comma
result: {"value": 53, "unit": "°C"}
